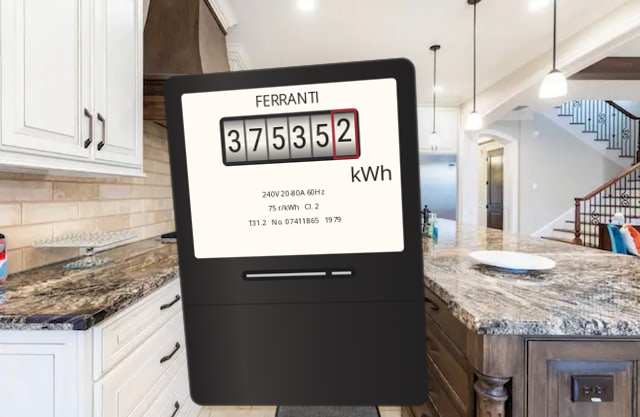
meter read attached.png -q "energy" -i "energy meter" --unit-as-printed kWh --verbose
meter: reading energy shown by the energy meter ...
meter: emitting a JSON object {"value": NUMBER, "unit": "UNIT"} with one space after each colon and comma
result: {"value": 37535.2, "unit": "kWh"}
